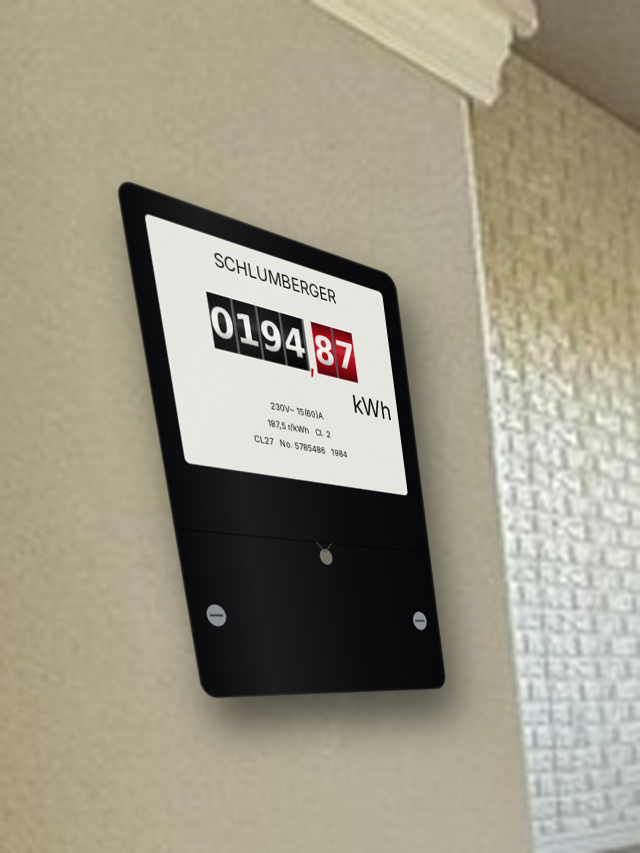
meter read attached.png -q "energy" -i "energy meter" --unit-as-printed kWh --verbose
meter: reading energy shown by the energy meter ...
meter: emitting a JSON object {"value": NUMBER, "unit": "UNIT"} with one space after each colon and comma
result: {"value": 194.87, "unit": "kWh"}
